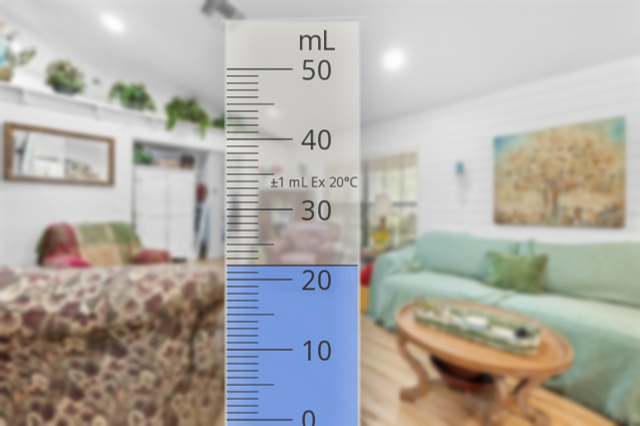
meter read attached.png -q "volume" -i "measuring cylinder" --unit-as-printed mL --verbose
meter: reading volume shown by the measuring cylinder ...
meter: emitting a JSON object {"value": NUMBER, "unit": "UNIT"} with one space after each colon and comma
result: {"value": 22, "unit": "mL"}
